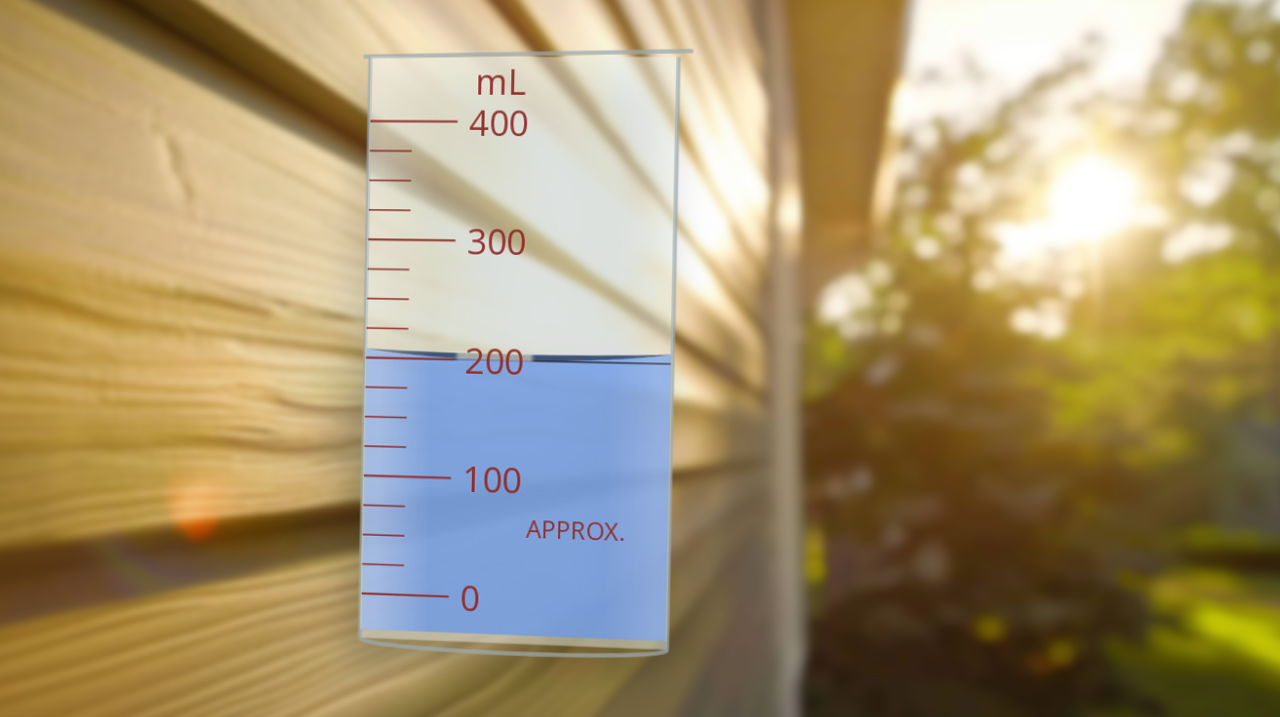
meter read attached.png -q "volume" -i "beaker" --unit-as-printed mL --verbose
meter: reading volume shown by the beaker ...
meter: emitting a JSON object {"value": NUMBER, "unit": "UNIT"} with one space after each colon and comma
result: {"value": 200, "unit": "mL"}
